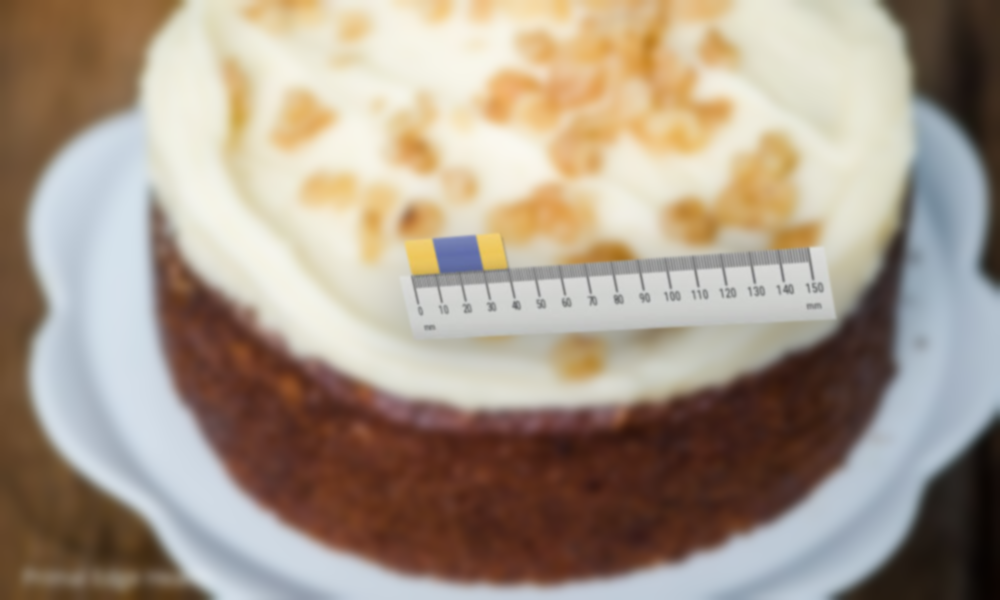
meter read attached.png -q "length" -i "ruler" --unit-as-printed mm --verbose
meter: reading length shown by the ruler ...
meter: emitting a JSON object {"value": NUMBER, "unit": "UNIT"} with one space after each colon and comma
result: {"value": 40, "unit": "mm"}
